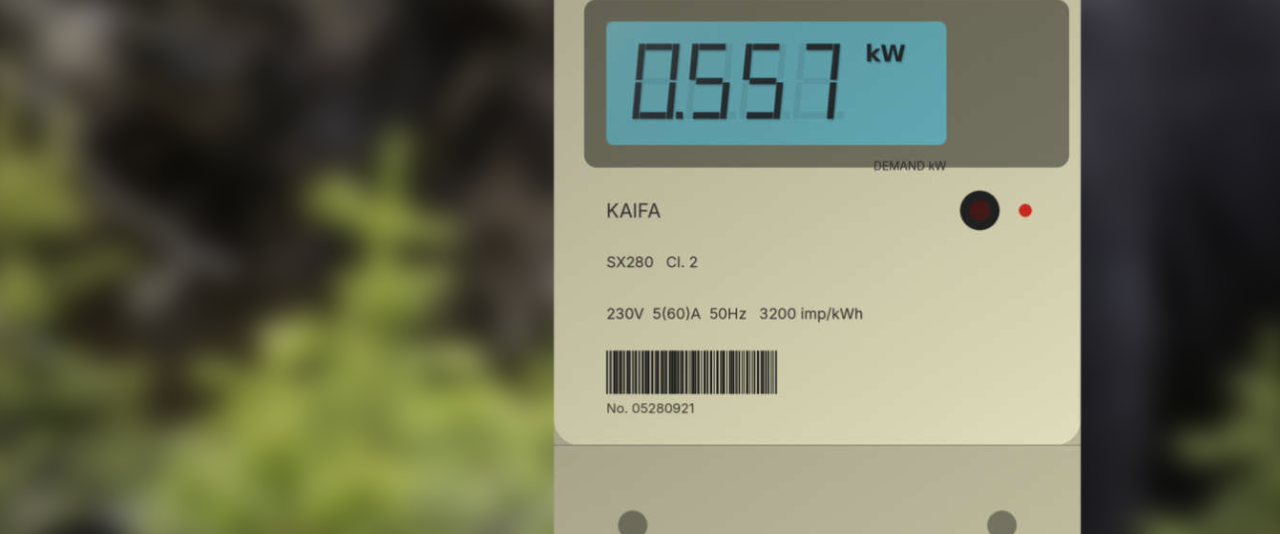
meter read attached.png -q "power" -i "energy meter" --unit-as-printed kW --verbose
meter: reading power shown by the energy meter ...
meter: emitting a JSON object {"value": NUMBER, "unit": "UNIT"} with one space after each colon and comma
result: {"value": 0.557, "unit": "kW"}
